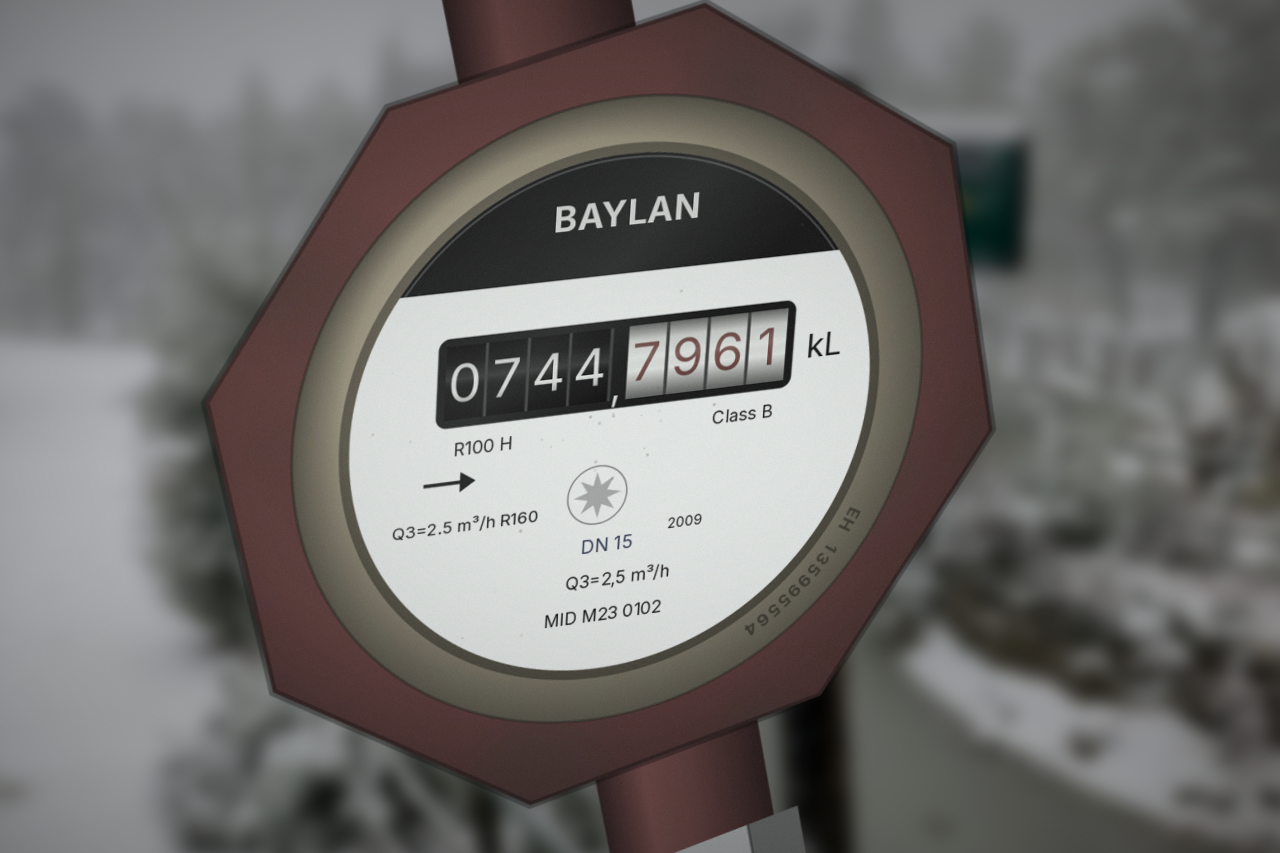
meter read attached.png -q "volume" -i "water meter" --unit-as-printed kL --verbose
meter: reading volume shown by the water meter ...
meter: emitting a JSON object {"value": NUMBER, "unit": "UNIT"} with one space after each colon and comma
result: {"value": 744.7961, "unit": "kL"}
